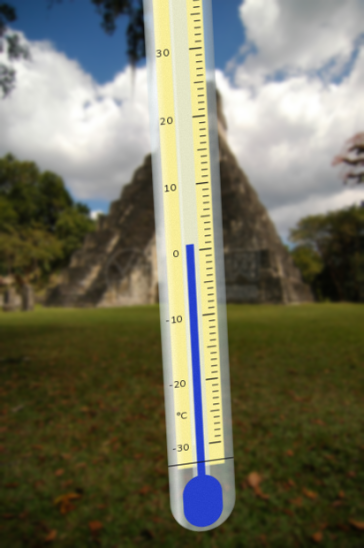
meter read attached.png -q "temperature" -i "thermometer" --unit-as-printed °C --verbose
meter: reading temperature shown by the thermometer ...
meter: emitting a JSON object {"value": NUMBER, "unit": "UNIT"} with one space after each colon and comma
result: {"value": 1, "unit": "°C"}
